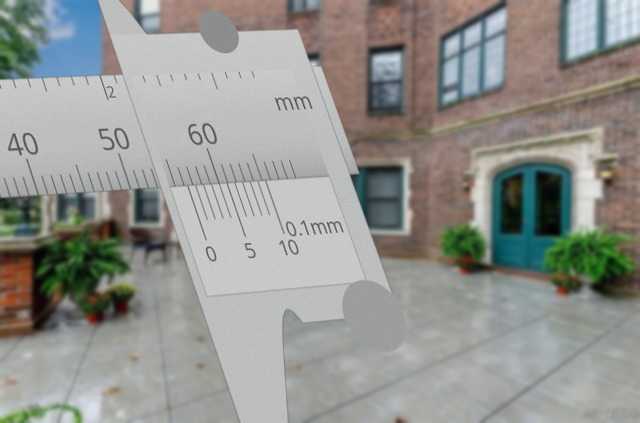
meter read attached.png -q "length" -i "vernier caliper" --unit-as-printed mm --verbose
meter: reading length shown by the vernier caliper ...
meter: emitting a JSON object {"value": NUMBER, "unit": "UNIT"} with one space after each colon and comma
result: {"value": 56.4, "unit": "mm"}
